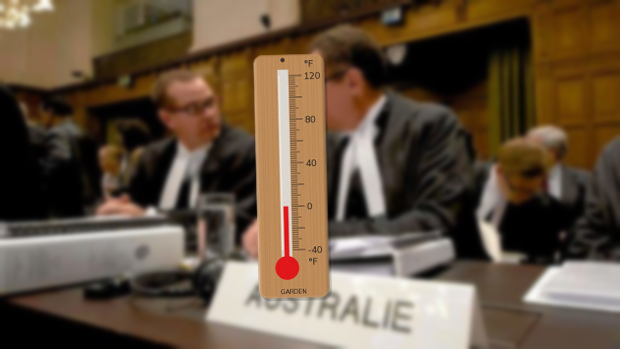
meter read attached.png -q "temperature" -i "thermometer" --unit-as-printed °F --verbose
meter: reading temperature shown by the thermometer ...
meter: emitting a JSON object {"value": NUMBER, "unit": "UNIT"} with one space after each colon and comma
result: {"value": 0, "unit": "°F"}
